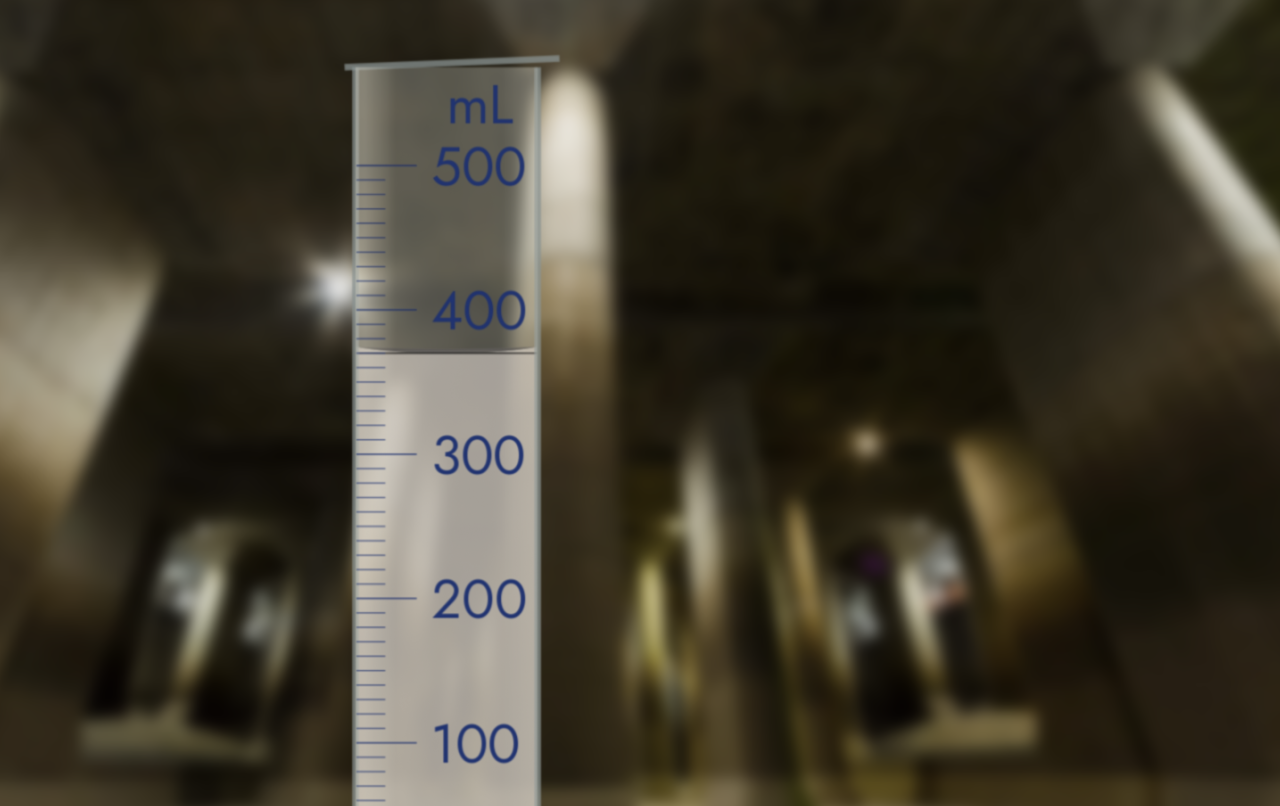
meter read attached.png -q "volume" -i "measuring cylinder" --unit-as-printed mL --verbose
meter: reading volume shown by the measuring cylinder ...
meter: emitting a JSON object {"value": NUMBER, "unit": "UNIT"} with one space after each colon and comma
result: {"value": 370, "unit": "mL"}
